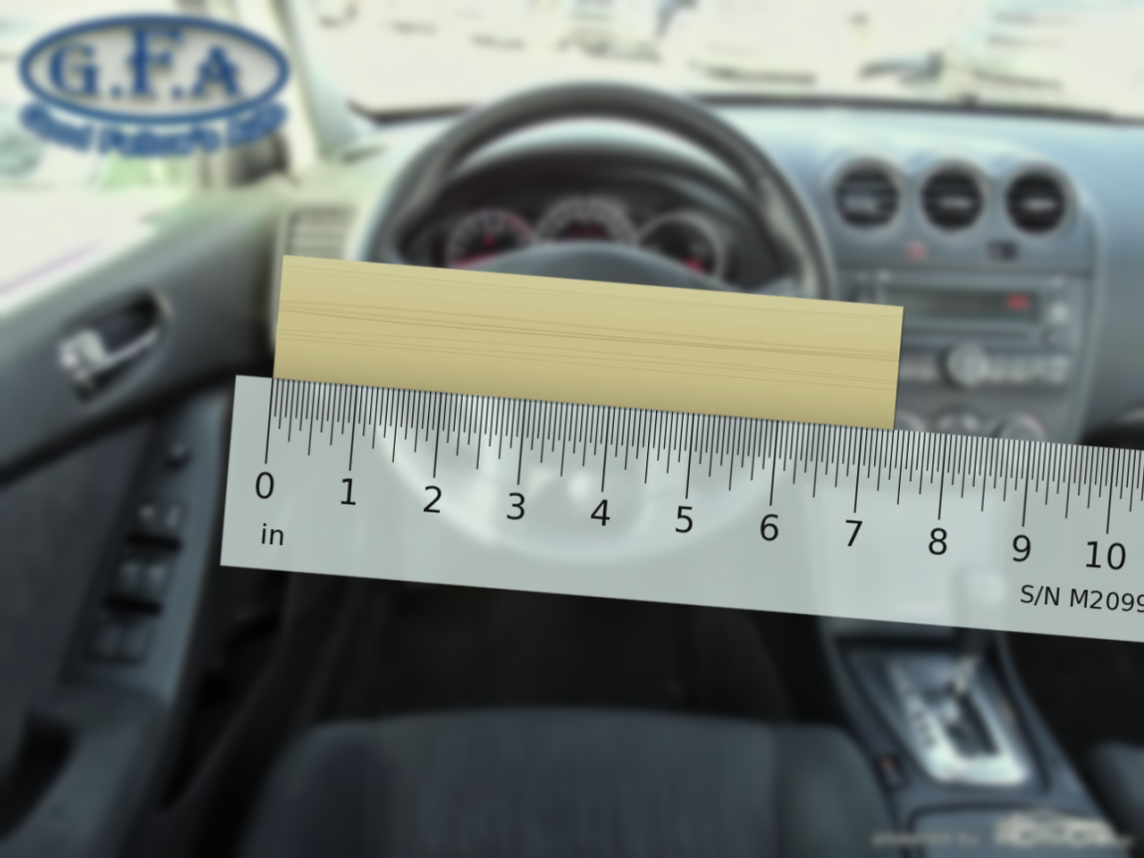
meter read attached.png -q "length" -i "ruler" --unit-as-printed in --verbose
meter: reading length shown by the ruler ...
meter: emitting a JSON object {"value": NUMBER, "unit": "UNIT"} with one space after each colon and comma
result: {"value": 7.375, "unit": "in"}
